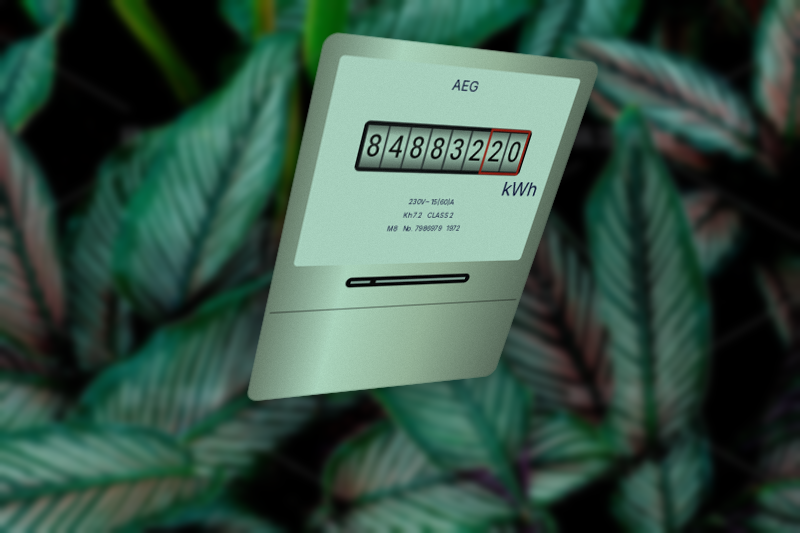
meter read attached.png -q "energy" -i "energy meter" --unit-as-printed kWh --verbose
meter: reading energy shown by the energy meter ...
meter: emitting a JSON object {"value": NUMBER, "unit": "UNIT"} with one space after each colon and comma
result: {"value": 848832.20, "unit": "kWh"}
